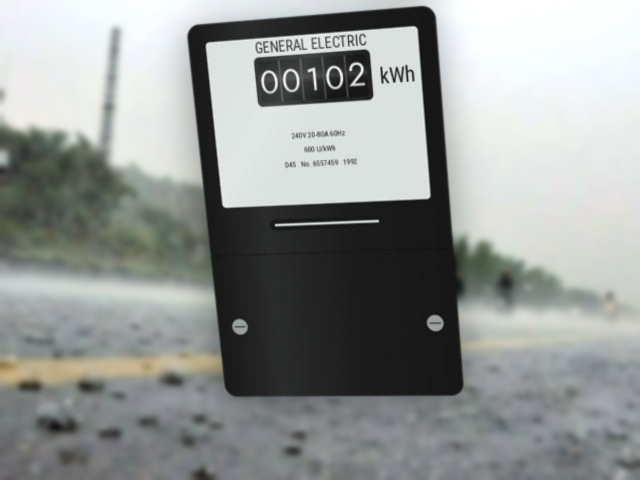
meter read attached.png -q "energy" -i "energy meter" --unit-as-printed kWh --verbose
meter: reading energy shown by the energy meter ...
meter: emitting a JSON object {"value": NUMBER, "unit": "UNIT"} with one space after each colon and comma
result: {"value": 102, "unit": "kWh"}
